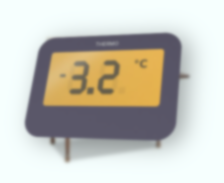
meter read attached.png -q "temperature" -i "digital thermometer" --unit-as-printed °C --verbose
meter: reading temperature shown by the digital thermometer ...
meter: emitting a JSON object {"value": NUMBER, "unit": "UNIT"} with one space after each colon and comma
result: {"value": -3.2, "unit": "°C"}
